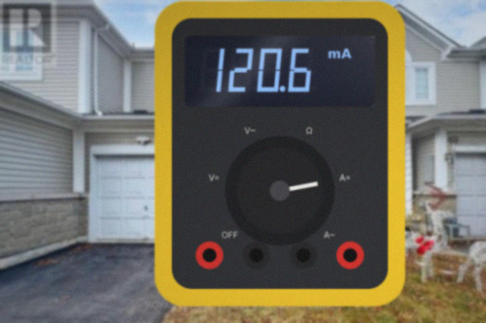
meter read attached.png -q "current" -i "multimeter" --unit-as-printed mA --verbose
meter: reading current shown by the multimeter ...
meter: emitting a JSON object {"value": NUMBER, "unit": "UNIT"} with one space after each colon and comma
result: {"value": 120.6, "unit": "mA"}
